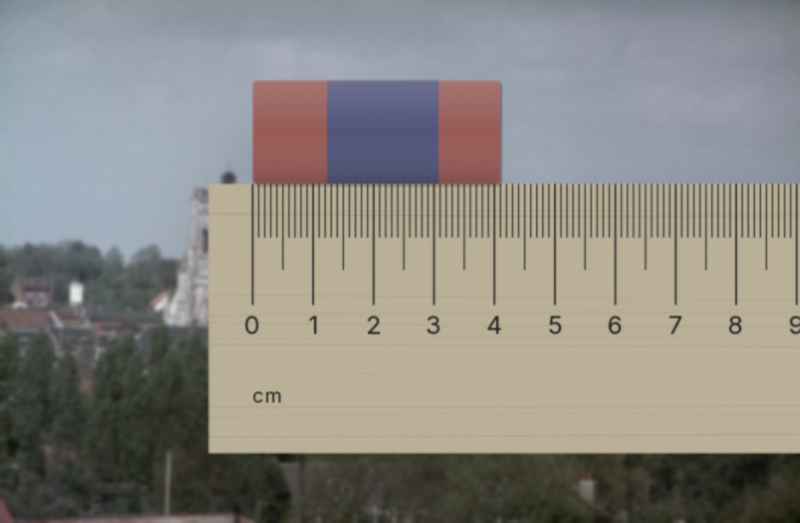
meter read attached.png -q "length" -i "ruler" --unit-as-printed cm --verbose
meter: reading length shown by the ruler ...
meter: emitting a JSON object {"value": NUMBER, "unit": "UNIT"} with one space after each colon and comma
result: {"value": 4.1, "unit": "cm"}
